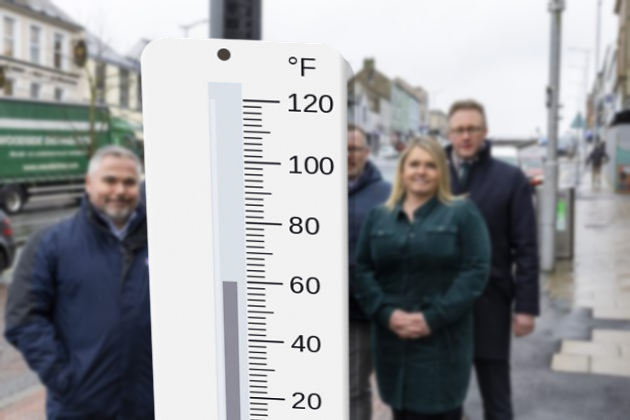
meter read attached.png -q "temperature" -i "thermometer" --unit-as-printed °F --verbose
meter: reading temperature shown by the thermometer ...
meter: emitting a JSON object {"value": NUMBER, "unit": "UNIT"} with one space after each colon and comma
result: {"value": 60, "unit": "°F"}
